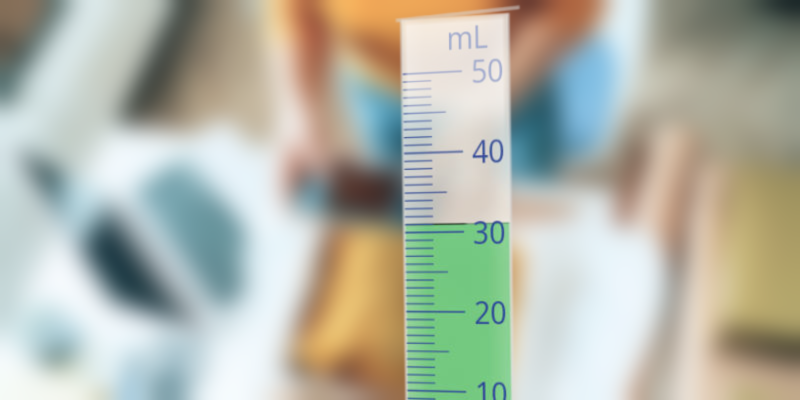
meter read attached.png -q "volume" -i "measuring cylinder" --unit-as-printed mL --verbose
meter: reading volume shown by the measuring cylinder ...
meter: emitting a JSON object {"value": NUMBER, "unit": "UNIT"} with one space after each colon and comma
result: {"value": 31, "unit": "mL"}
